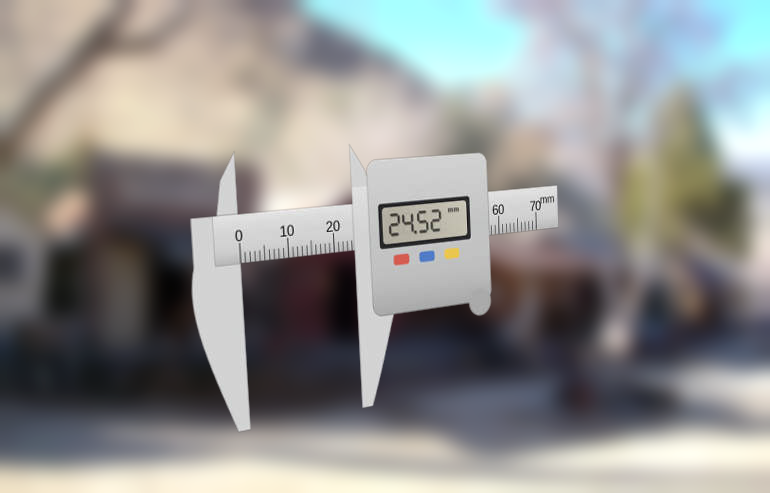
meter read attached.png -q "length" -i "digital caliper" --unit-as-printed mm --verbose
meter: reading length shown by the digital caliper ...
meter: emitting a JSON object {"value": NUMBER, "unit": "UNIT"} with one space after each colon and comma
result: {"value": 24.52, "unit": "mm"}
